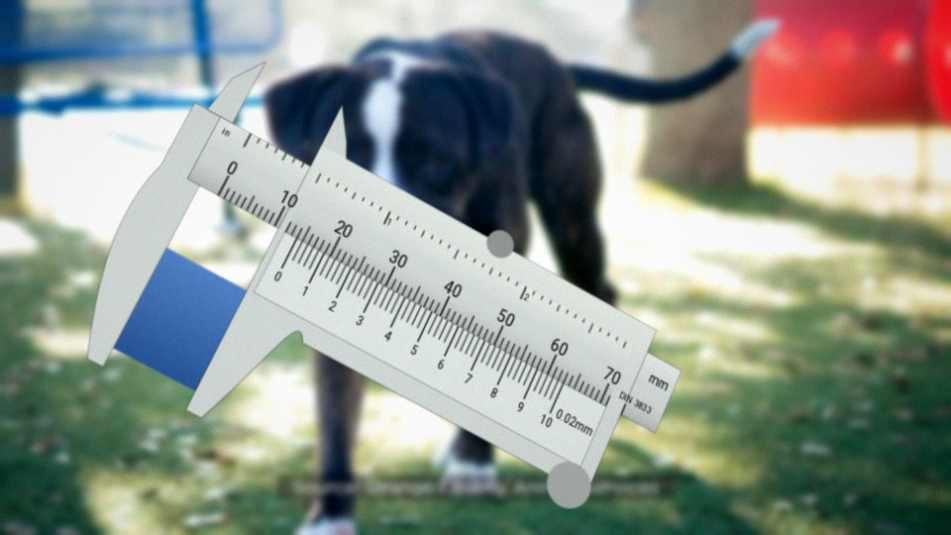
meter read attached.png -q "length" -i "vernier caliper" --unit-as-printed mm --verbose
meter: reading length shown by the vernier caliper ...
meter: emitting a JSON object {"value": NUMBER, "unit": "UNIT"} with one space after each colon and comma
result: {"value": 14.0, "unit": "mm"}
